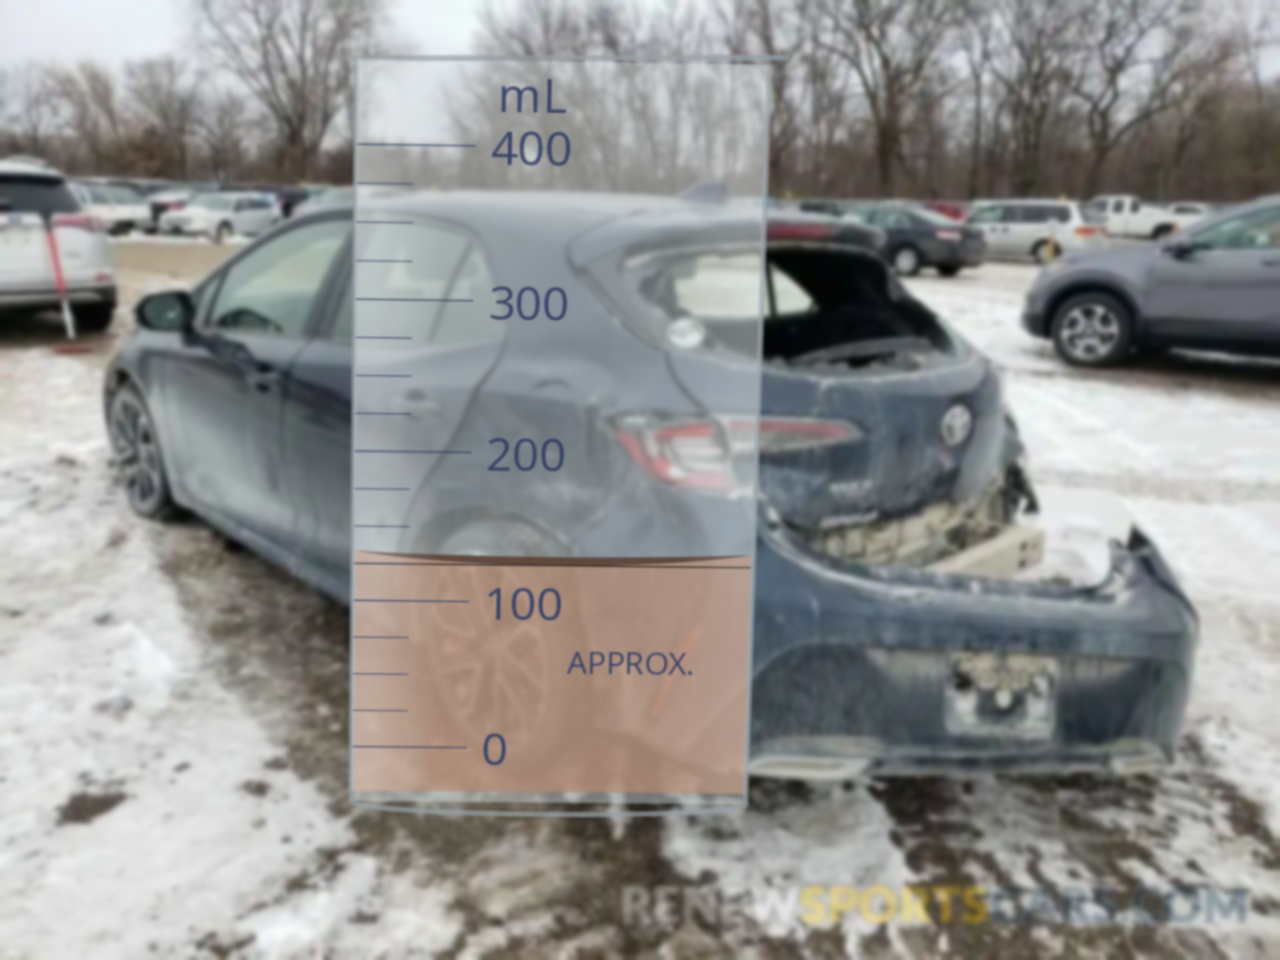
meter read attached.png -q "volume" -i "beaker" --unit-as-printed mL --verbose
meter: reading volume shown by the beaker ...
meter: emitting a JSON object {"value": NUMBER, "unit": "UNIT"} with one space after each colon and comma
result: {"value": 125, "unit": "mL"}
